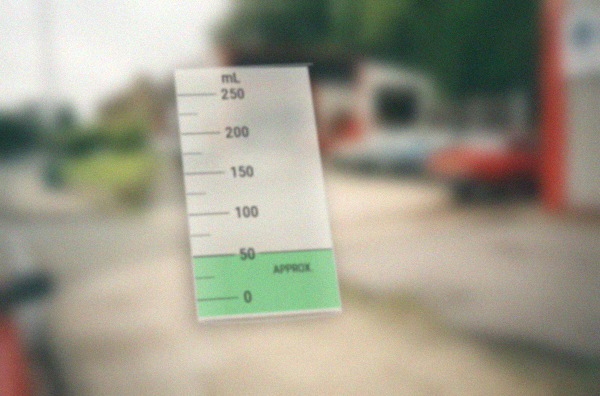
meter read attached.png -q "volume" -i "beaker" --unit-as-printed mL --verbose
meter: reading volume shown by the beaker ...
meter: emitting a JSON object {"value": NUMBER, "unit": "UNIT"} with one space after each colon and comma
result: {"value": 50, "unit": "mL"}
